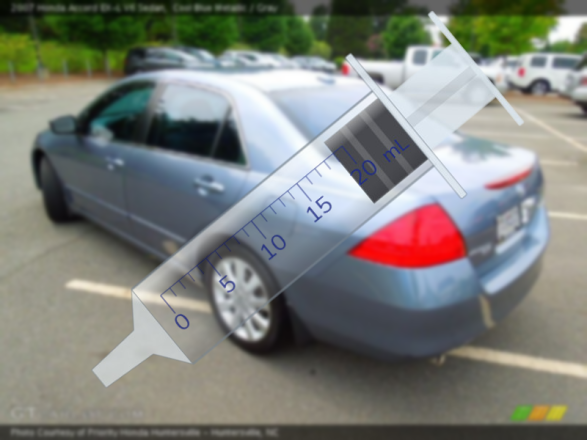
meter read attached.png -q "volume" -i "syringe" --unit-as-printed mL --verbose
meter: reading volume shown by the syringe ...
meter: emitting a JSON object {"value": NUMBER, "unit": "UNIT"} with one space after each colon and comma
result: {"value": 19, "unit": "mL"}
